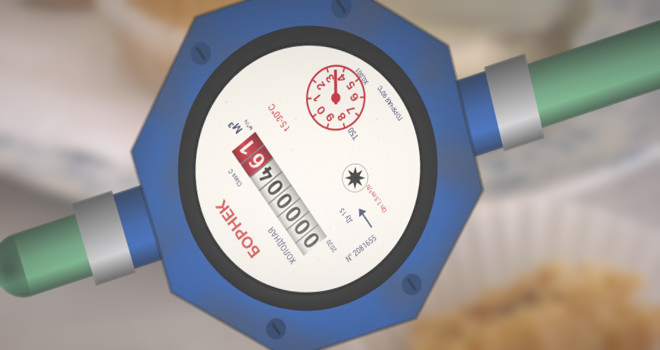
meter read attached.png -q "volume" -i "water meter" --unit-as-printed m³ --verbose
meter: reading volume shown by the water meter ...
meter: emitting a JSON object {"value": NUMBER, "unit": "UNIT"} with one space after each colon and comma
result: {"value": 4.613, "unit": "m³"}
